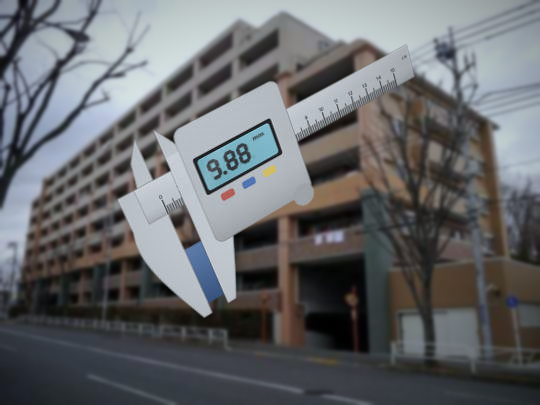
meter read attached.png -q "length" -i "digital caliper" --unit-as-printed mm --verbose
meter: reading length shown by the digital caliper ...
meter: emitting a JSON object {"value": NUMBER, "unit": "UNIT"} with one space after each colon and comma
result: {"value": 9.88, "unit": "mm"}
